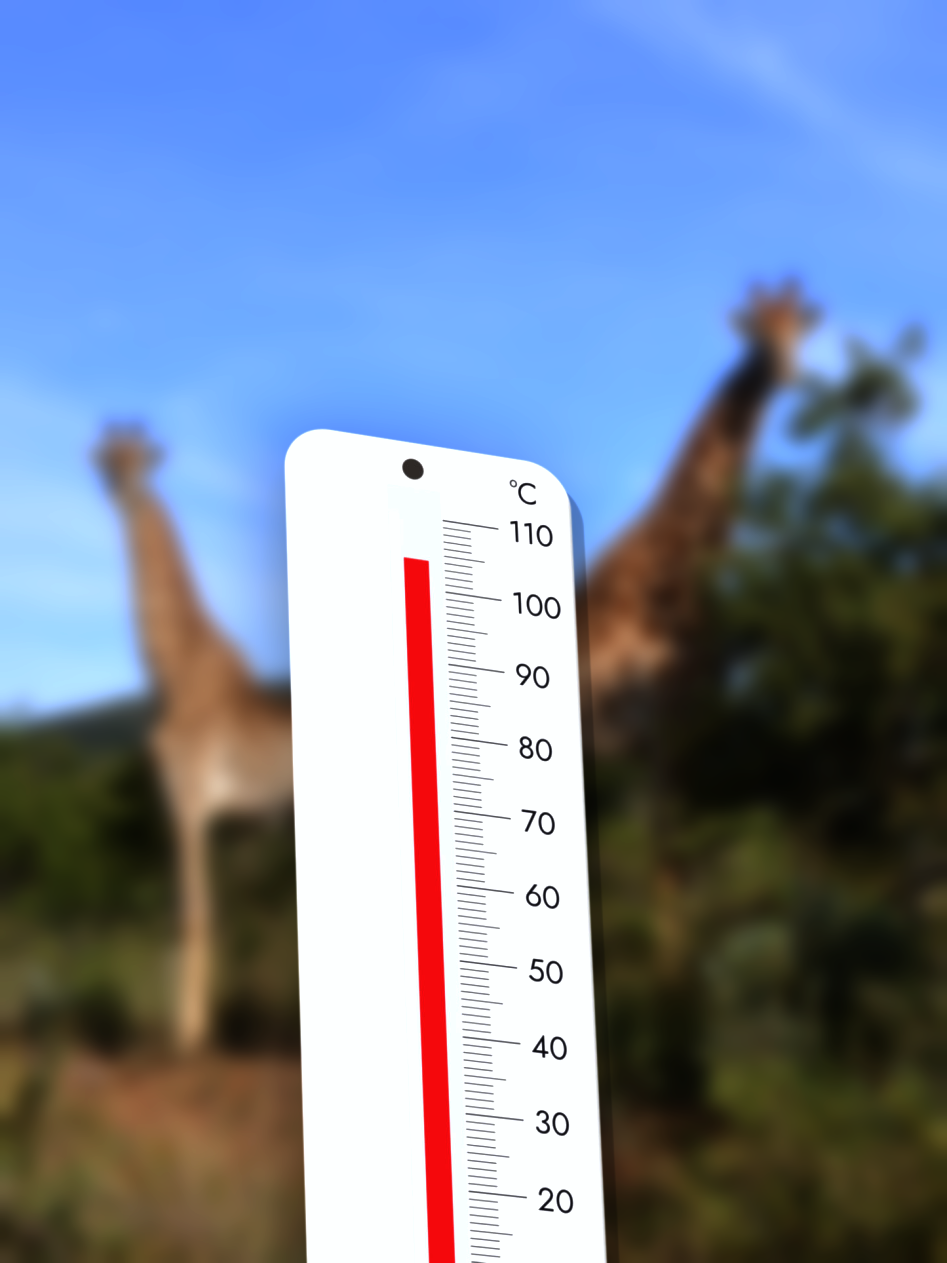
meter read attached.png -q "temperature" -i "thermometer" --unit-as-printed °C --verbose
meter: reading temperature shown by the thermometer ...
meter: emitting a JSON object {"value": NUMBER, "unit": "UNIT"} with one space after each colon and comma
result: {"value": 104, "unit": "°C"}
